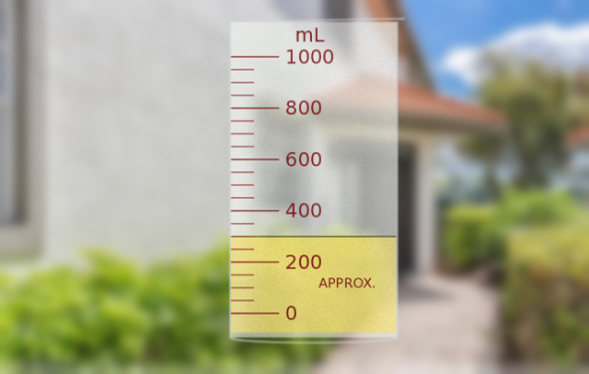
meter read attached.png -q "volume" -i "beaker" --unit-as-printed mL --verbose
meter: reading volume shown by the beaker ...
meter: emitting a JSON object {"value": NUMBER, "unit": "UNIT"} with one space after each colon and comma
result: {"value": 300, "unit": "mL"}
